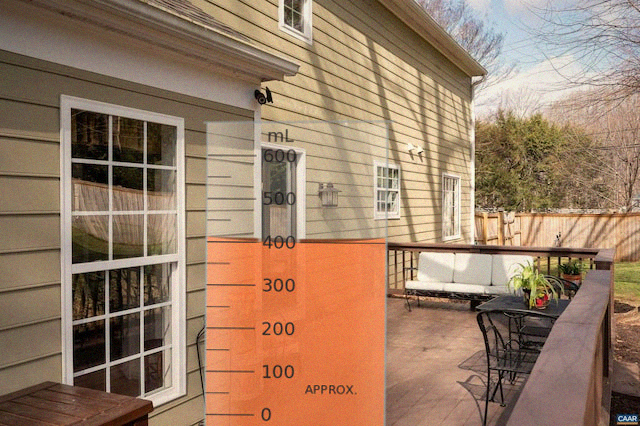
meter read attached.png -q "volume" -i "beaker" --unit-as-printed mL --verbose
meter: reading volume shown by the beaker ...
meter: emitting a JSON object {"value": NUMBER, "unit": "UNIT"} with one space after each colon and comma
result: {"value": 400, "unit": "mL"}
